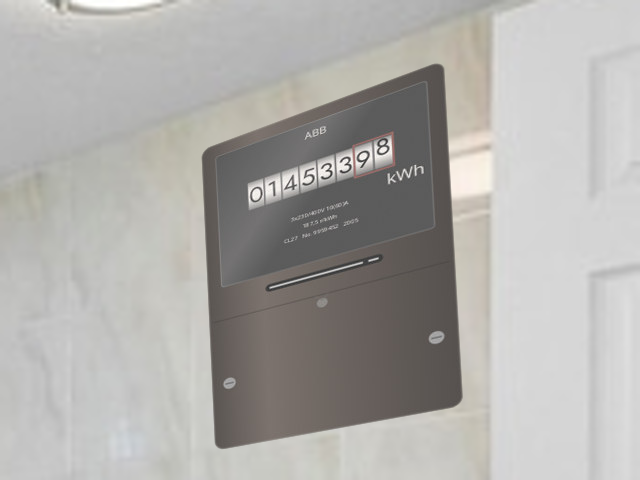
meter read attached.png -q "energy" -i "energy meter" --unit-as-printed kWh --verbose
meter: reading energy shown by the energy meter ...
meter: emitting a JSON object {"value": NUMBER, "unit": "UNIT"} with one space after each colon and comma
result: {"value": 14533.98, "unit": "kWh"}
